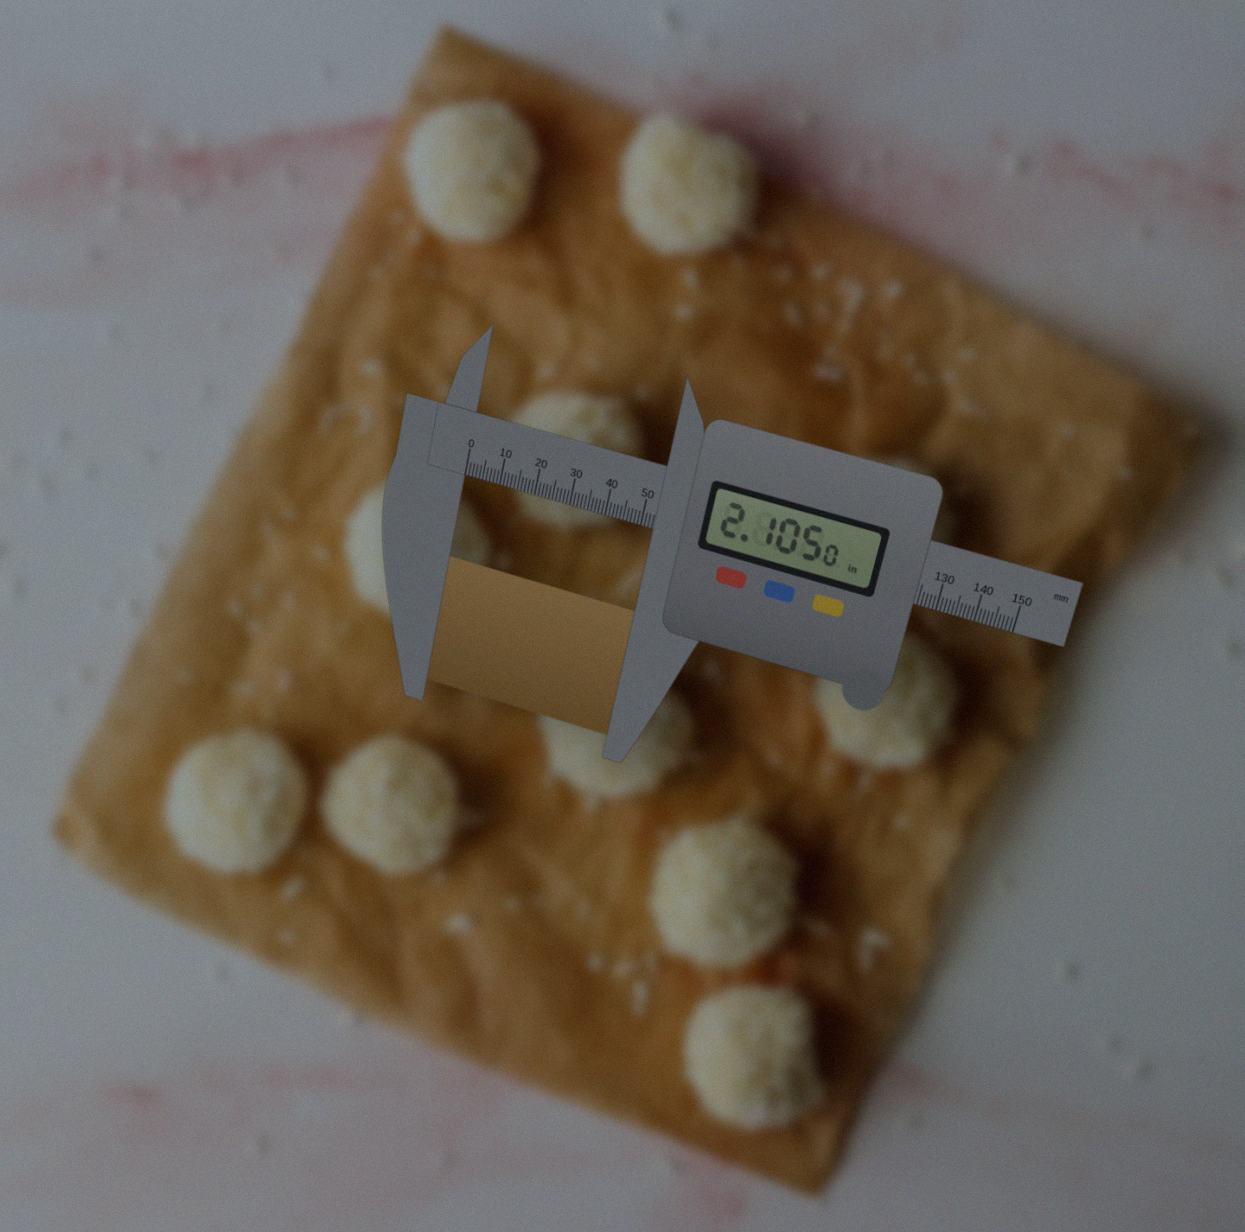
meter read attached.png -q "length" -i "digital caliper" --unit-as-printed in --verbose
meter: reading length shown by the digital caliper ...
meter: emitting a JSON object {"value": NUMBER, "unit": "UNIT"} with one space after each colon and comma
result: {"value": 2.1050, "unit": "in"}
